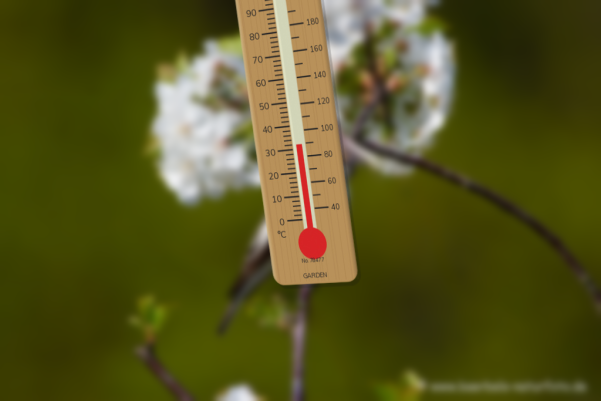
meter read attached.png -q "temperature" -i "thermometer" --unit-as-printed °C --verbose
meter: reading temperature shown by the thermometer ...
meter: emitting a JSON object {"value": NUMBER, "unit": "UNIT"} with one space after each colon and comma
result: {"value": 32, "unit": "°C"}
